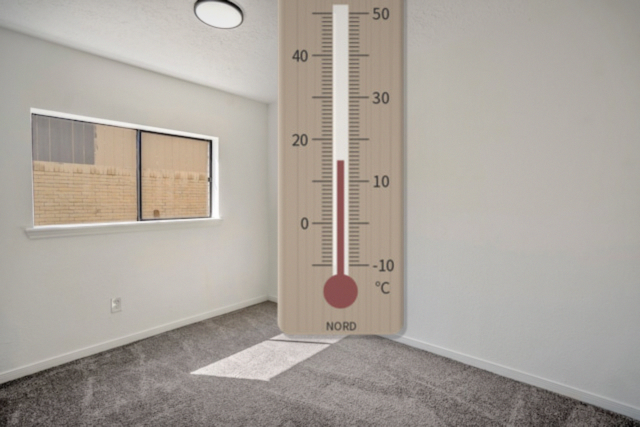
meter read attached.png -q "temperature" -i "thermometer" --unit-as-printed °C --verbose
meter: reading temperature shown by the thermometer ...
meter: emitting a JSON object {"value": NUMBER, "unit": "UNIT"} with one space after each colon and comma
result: {"value": 15, "unit": "°C"}
